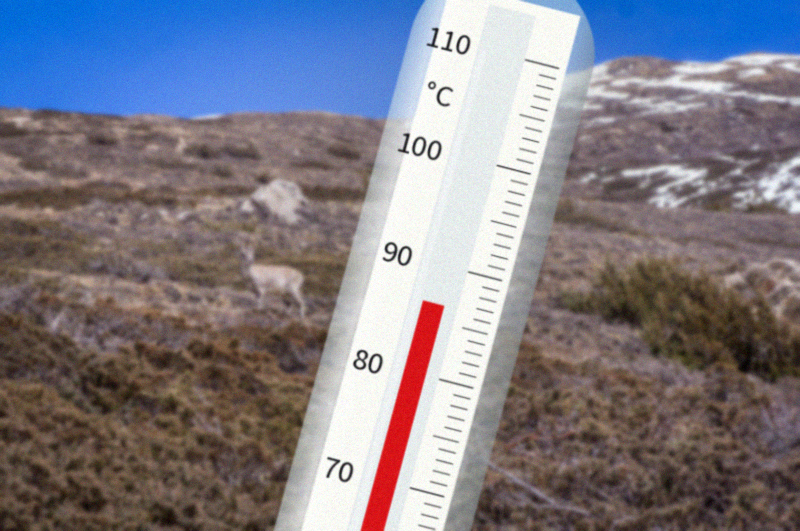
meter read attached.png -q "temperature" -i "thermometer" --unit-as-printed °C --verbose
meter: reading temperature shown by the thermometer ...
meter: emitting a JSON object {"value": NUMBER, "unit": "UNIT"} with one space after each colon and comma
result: {"value": 86.5, "unit": "°C"}
